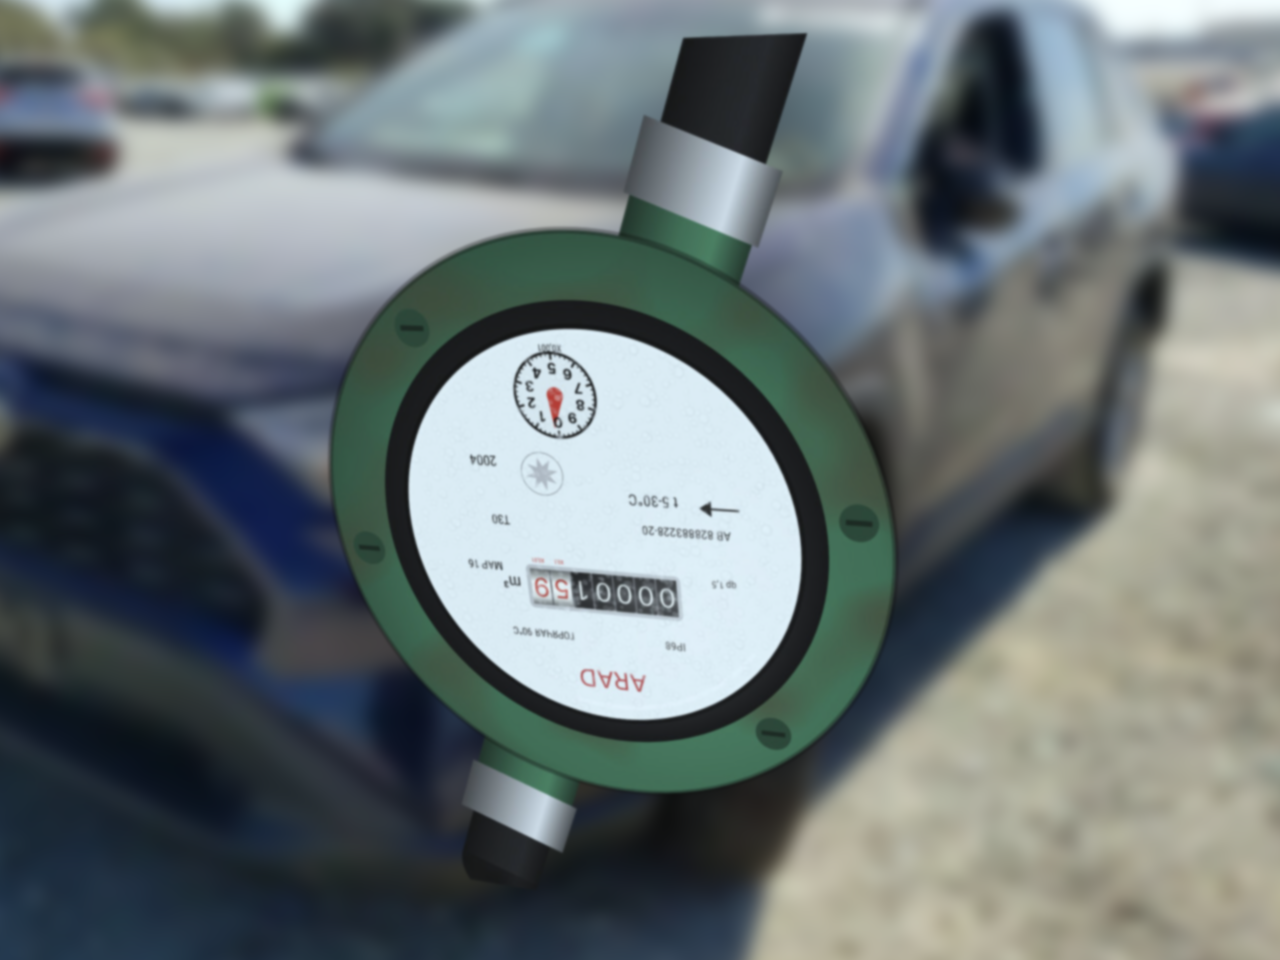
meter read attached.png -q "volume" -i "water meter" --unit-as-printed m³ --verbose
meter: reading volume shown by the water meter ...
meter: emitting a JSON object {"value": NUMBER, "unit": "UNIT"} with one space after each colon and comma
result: {"value": 1.590, "unit": "m³"}
